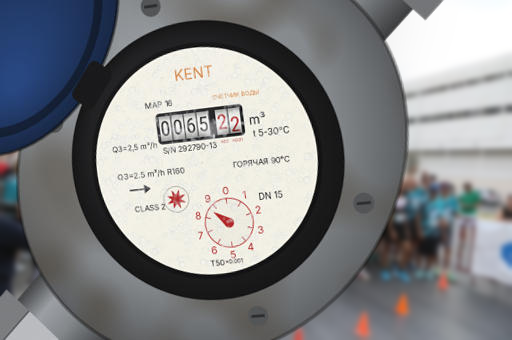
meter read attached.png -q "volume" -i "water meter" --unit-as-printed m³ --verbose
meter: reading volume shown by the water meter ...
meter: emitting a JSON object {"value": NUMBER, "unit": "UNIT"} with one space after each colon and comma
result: {"value": 65.218, "unit": "m³"}
